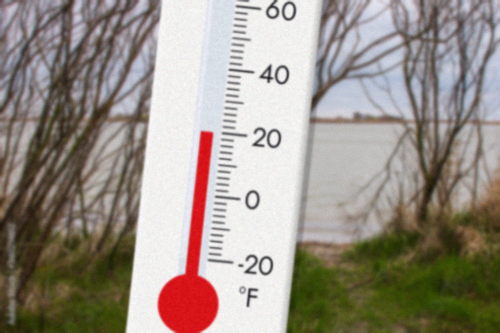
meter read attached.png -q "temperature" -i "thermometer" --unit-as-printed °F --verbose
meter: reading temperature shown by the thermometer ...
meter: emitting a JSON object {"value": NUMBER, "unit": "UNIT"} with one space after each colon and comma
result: {"value": 20, "unit": "°F"}
